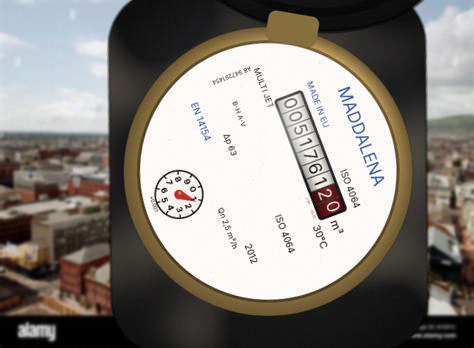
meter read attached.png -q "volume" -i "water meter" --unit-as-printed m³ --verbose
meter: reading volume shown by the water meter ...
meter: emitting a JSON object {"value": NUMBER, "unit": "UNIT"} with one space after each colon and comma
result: {"value": 51761.201, "unit": "m³"}
